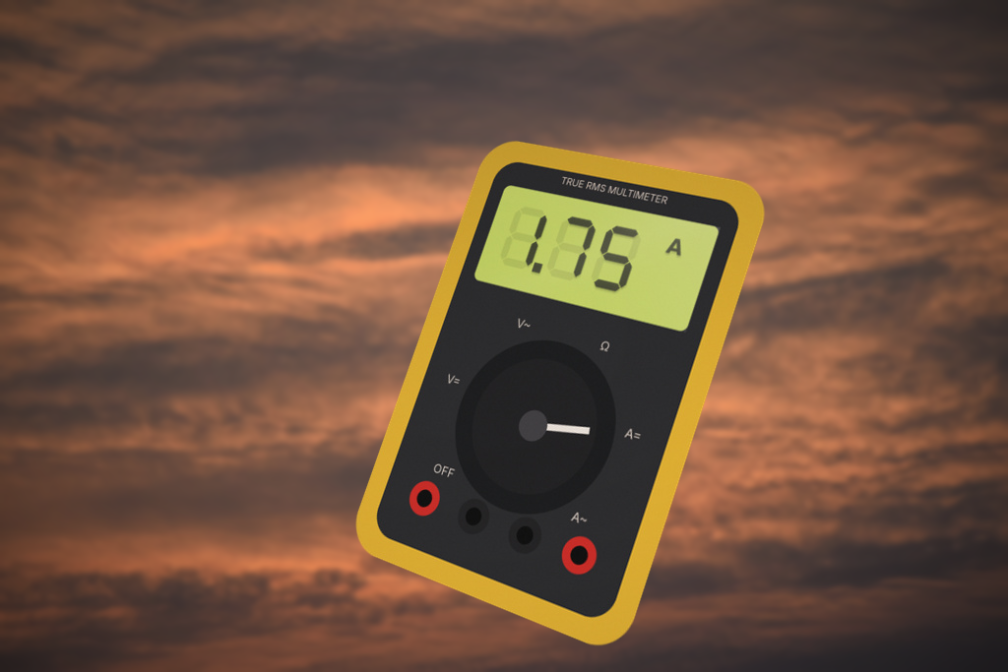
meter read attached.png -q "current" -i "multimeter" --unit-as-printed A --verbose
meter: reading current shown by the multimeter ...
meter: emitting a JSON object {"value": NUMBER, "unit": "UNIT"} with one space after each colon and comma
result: {"value": 1.75, "unit": "A"}
